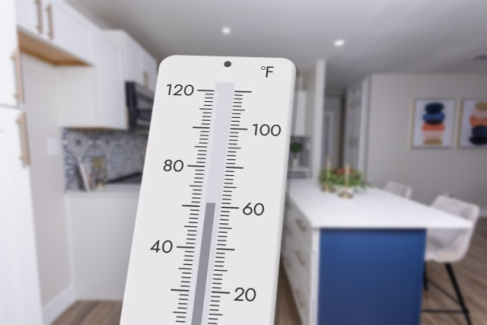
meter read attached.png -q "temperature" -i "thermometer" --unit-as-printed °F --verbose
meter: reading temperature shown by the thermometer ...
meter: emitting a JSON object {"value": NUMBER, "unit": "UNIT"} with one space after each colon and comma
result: {"value": 62, "unit": "°F"}
